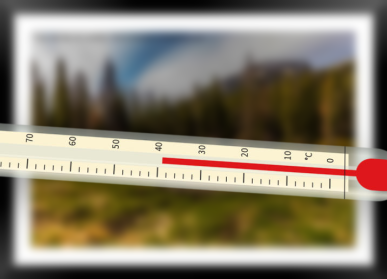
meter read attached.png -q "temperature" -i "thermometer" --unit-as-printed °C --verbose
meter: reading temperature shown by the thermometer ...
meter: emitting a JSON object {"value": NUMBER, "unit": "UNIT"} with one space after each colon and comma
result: {"value": 39, "unit": "°C"}
